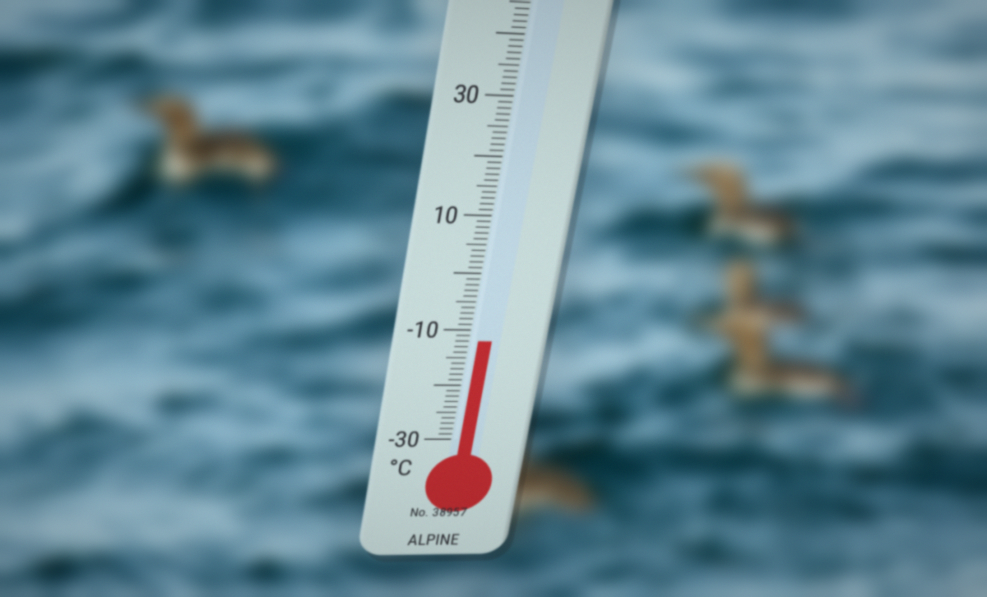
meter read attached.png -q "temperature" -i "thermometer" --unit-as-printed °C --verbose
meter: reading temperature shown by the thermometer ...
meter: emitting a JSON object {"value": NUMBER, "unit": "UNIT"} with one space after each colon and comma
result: {"value": -12, "unit": "°C"}
